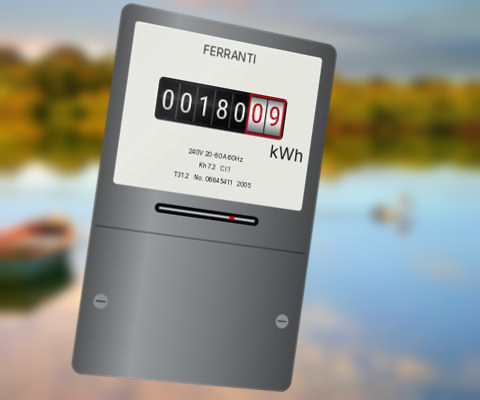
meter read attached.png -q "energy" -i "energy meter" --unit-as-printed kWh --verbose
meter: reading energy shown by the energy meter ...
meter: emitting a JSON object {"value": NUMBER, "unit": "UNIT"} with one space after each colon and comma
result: {"value": 180.09, "unit": "kWh"}
